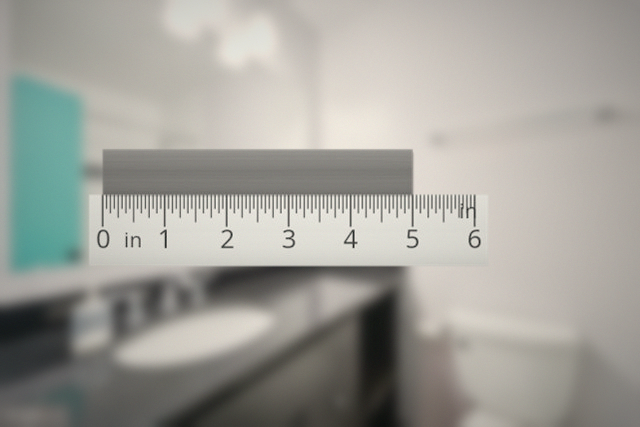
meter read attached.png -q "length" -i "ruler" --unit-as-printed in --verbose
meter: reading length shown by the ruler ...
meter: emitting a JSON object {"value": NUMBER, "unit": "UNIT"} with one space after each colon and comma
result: {"value": 5, "unit": "in"}
